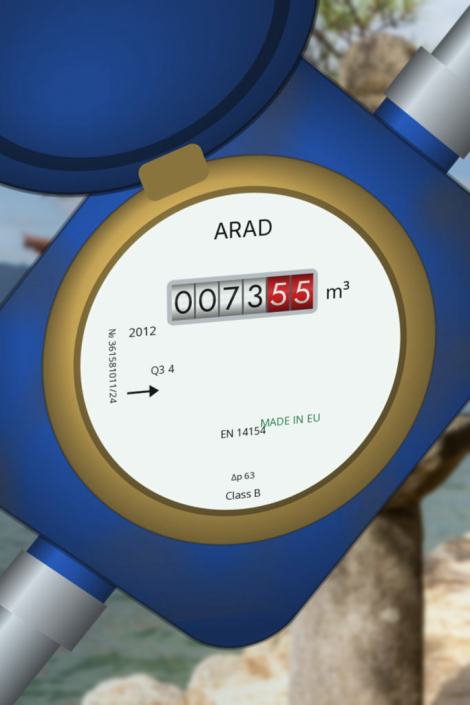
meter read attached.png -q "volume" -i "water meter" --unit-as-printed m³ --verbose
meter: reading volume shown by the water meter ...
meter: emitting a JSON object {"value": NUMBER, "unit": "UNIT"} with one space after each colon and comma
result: {"value": 73.55, "unit": "m³"}
